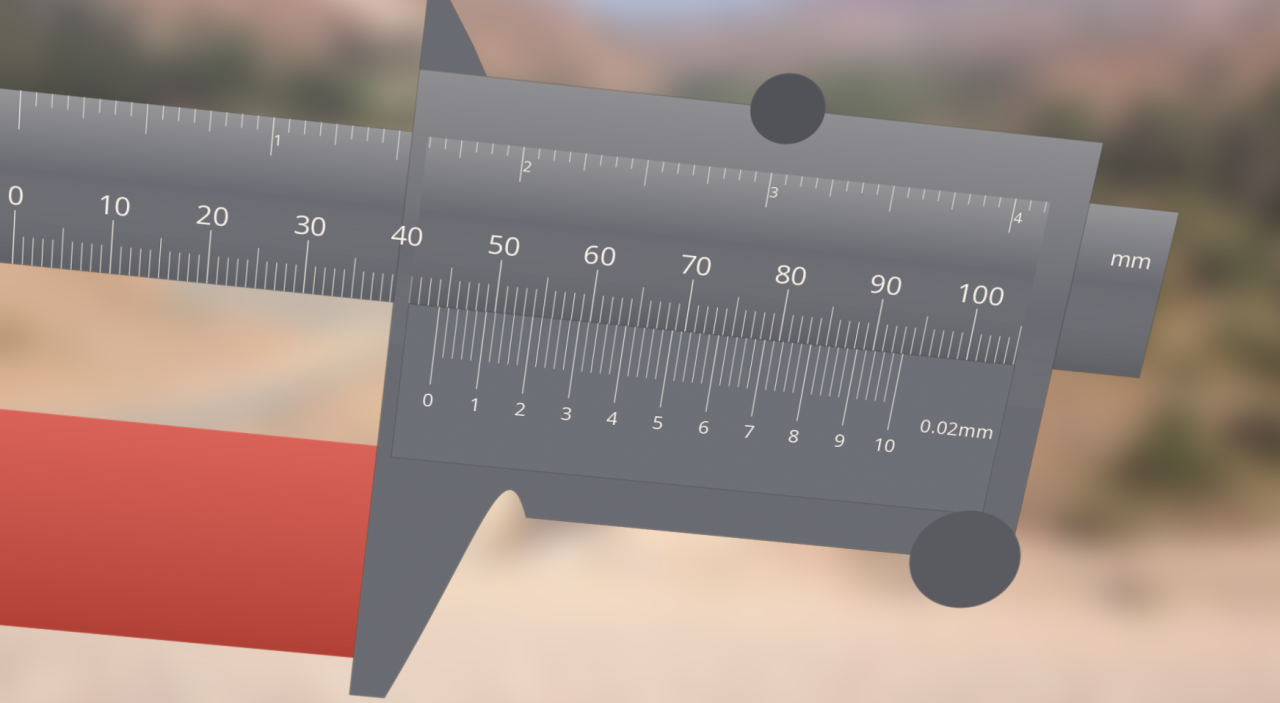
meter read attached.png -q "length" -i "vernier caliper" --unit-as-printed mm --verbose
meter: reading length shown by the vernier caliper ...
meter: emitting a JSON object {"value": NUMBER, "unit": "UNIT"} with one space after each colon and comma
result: {"value": 44.2, "unit": "mm"}
